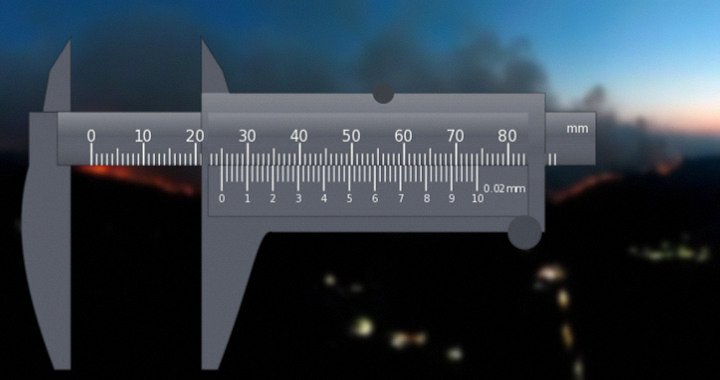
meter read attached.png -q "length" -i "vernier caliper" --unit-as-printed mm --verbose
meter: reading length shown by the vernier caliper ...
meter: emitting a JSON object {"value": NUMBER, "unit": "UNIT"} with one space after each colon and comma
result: {"value": 25.0, "unit": "mm"}
